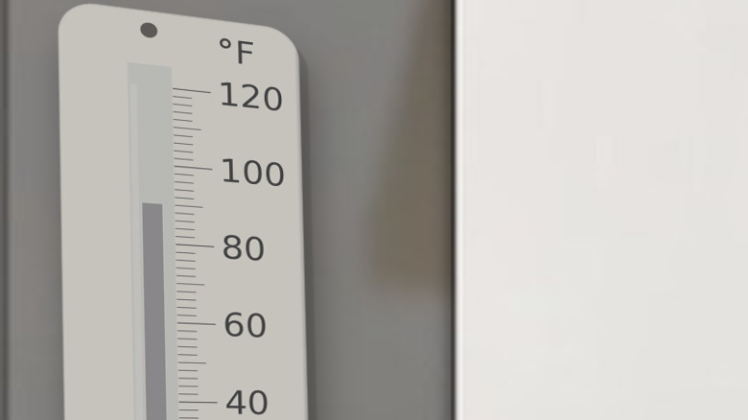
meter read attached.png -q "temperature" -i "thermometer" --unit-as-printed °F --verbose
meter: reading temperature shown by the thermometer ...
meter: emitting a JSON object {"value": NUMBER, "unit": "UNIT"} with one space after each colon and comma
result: {"value": 90, "unit": "°F"}
